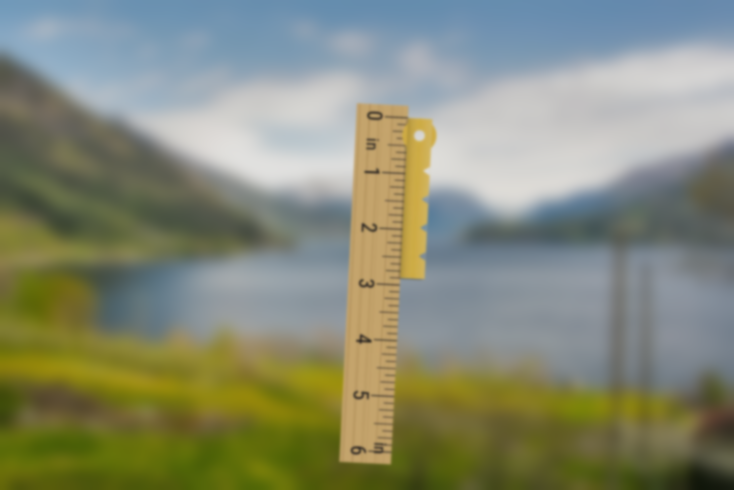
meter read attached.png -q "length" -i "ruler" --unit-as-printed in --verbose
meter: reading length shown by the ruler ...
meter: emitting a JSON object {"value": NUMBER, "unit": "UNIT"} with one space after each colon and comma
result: {"value": 2.875, "unit": "in"}
